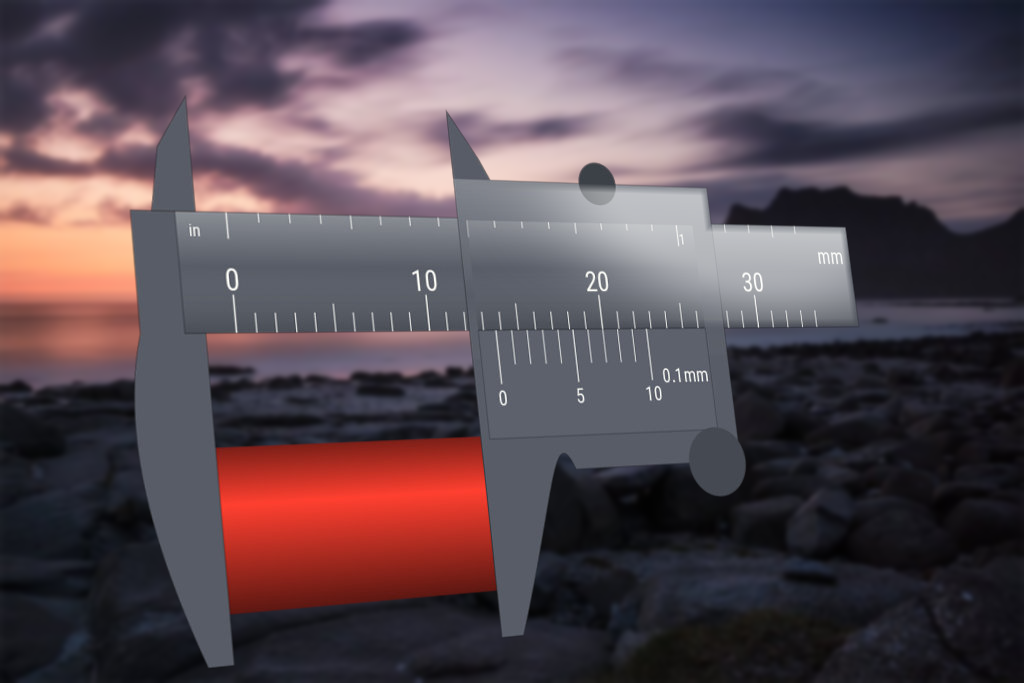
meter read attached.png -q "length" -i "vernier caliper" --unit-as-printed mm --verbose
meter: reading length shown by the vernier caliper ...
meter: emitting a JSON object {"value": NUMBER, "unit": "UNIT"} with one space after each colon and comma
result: {"value": 13.7, "unit": "mm"}
